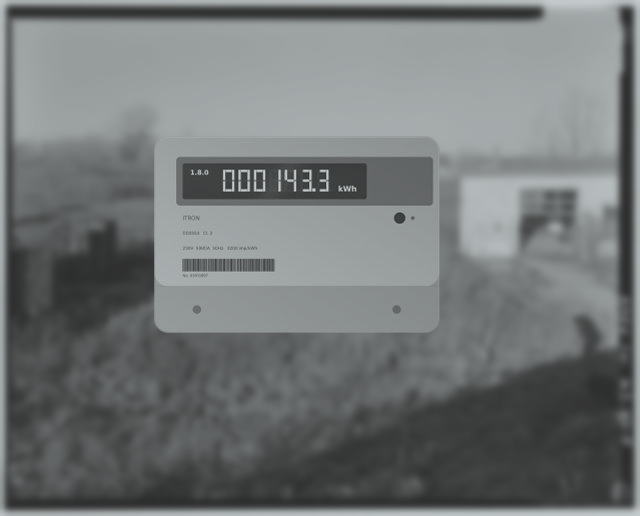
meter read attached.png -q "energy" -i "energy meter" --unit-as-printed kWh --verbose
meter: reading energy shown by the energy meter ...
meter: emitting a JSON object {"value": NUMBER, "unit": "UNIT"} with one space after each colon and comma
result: {"value": 143.3, "unit": "kWh"}
